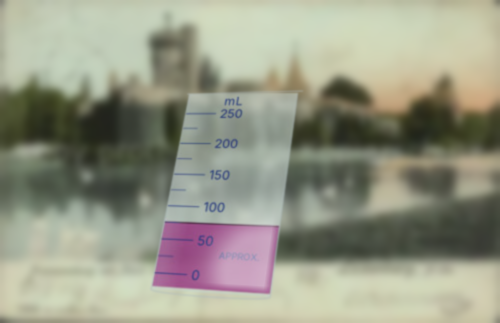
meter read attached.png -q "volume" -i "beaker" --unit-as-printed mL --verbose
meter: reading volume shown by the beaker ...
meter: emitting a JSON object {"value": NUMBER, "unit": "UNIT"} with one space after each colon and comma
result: {"value": 75, "unit": "mL"}
